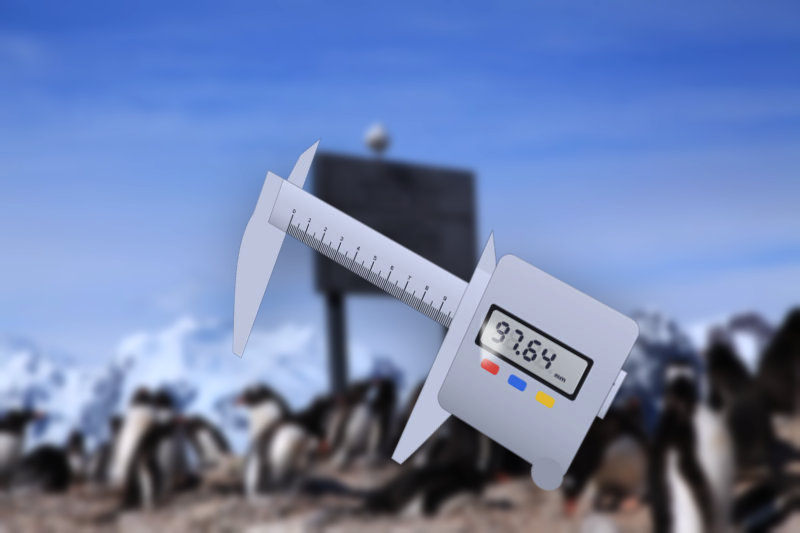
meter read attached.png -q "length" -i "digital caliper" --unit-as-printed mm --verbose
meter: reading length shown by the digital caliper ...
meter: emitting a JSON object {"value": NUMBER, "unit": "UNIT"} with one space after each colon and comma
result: {"value": 97.64, "unit": "mm"}
